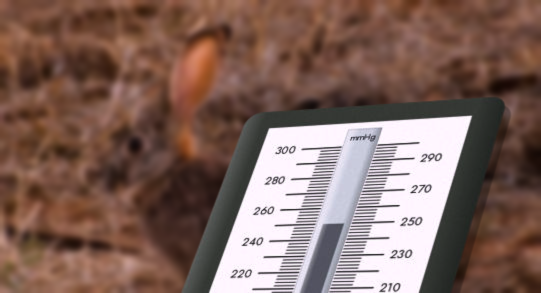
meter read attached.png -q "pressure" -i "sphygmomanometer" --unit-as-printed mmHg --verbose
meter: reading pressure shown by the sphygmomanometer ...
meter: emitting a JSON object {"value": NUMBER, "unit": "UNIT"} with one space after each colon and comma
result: {"value": 250, "unit": "mmHg"}
